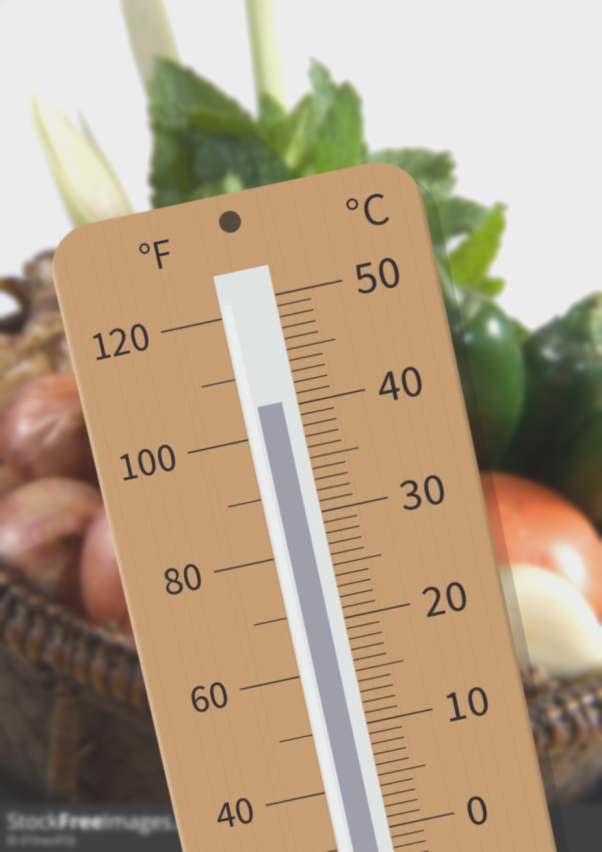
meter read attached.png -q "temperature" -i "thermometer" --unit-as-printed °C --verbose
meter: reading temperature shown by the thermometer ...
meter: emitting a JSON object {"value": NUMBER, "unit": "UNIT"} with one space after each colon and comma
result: {"value": 40.5, "unit": "°C"}
